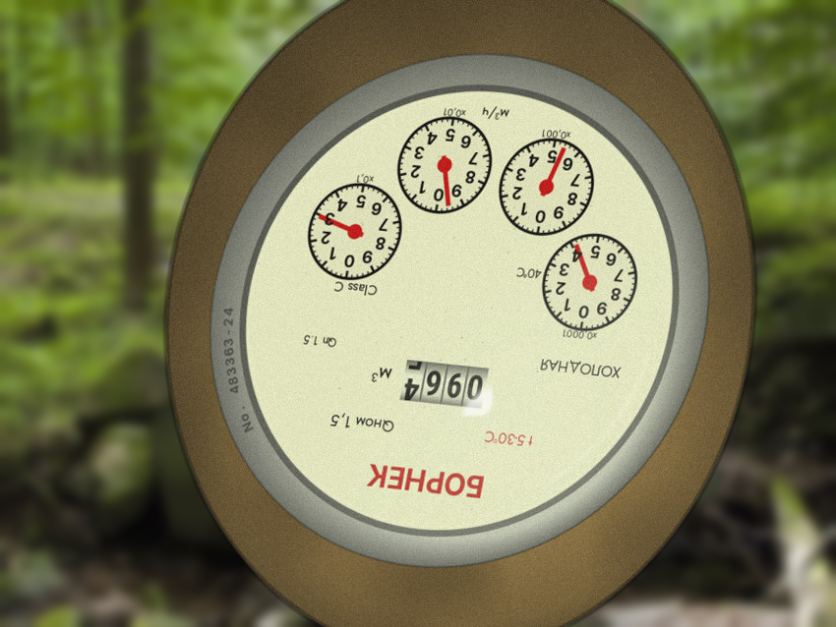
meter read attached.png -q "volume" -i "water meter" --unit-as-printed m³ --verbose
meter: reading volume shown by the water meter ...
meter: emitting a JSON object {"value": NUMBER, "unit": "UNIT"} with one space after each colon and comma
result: {"value": 964.2954, "unit": "m³"}
